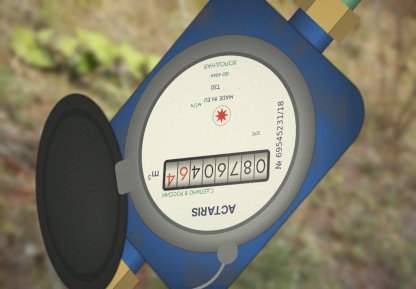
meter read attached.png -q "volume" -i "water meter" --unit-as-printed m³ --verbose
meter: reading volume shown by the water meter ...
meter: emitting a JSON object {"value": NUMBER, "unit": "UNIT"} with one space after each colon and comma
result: {"value": 87604.64, "unit": "m³"}
